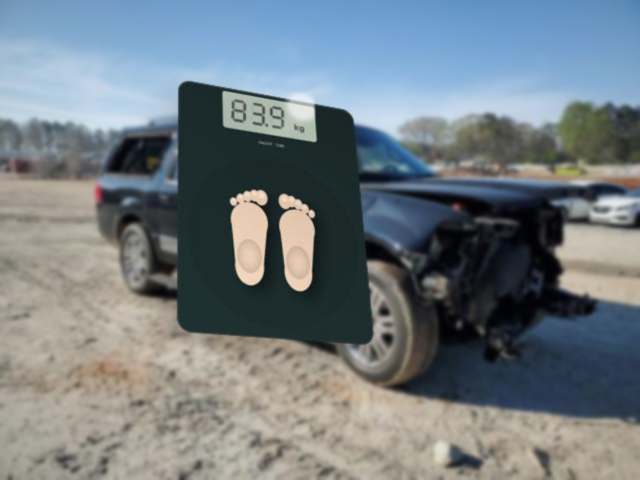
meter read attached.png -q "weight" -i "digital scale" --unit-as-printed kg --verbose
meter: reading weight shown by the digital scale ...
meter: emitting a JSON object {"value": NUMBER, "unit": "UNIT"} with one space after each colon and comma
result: {"value": 83.9, "unit": "kg"}
